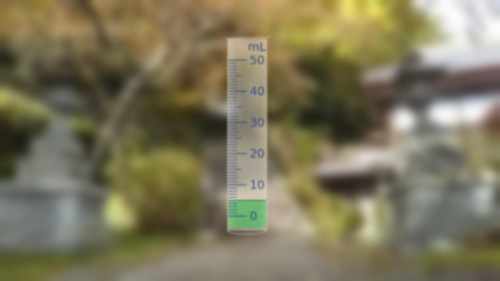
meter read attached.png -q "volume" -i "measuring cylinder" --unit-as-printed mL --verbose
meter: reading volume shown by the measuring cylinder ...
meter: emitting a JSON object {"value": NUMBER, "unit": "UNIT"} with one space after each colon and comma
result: {"value": 5, "unit": "mL"}
